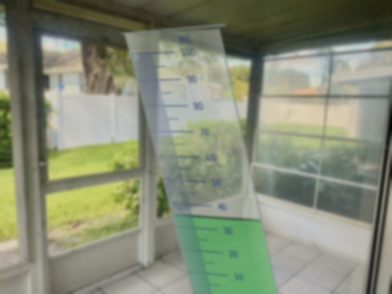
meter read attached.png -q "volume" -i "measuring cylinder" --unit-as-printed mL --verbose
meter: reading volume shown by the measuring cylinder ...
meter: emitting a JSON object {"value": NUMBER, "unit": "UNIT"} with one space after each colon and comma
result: {"value": 35, "unit": "mL"}
